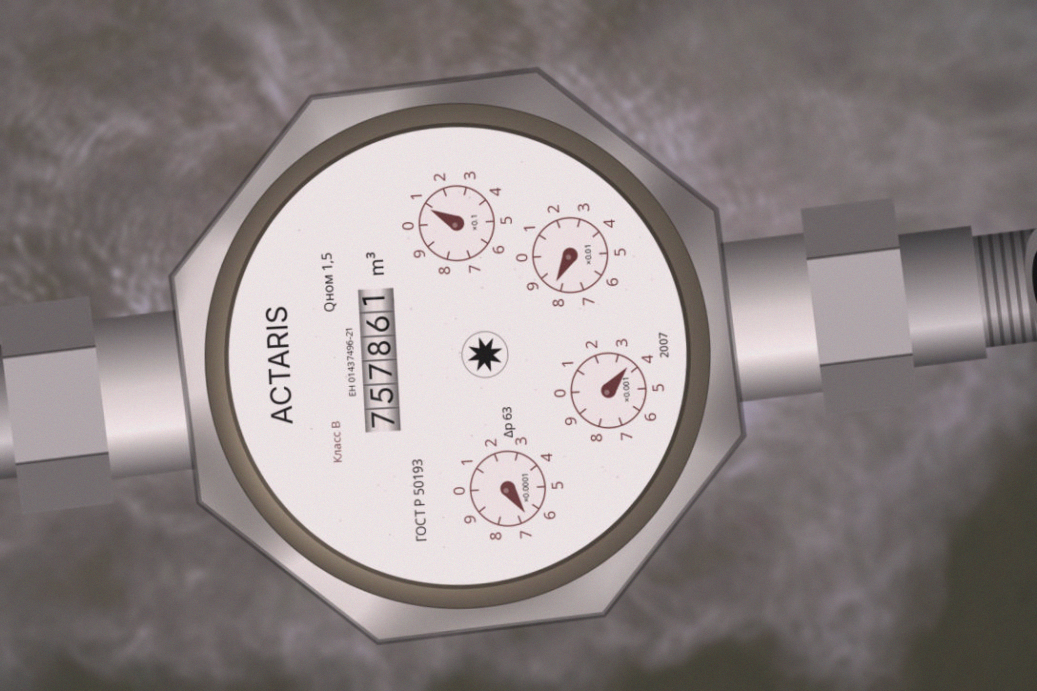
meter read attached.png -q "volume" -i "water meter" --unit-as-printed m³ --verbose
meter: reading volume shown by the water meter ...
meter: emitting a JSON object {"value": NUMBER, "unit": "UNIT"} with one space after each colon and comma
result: {"value": 757861.0836, "unit": "m³"}
